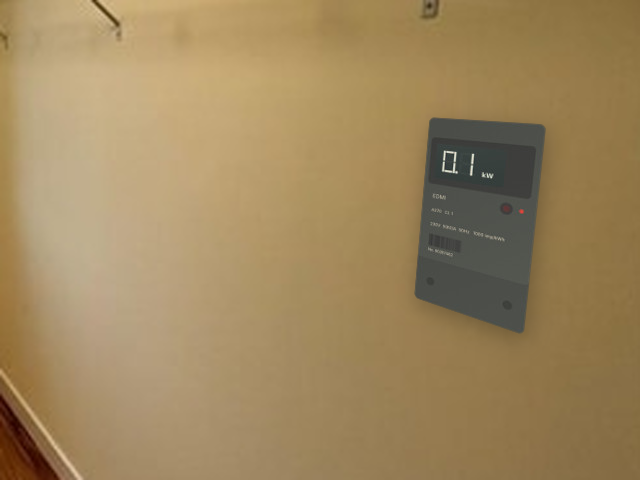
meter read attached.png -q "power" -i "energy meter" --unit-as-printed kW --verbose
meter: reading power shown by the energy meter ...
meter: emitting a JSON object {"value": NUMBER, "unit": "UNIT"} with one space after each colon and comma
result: {"value": 0.1, "unit": "kW"}
